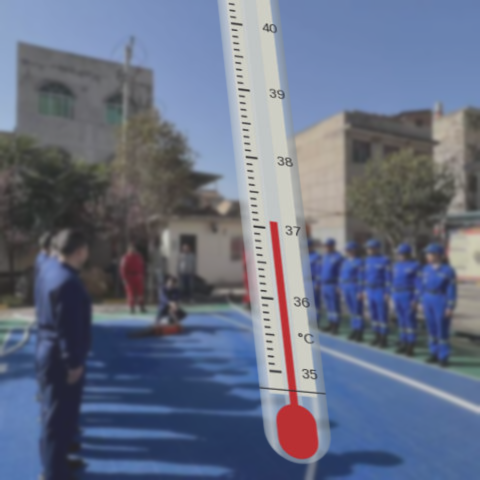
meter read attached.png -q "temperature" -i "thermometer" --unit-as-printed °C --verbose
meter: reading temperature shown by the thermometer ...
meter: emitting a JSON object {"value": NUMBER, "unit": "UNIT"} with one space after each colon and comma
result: {"value": 37.1, "unit": "°C"}
